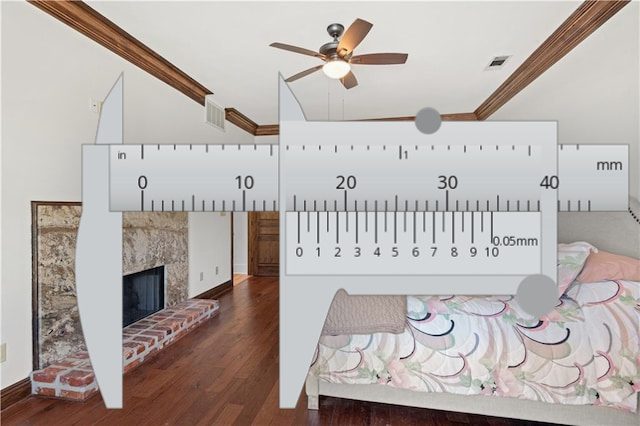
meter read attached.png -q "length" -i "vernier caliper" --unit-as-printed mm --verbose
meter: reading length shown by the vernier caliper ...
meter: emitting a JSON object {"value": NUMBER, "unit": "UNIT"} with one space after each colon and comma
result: {"value": 15.4, "unit": "mm"}
